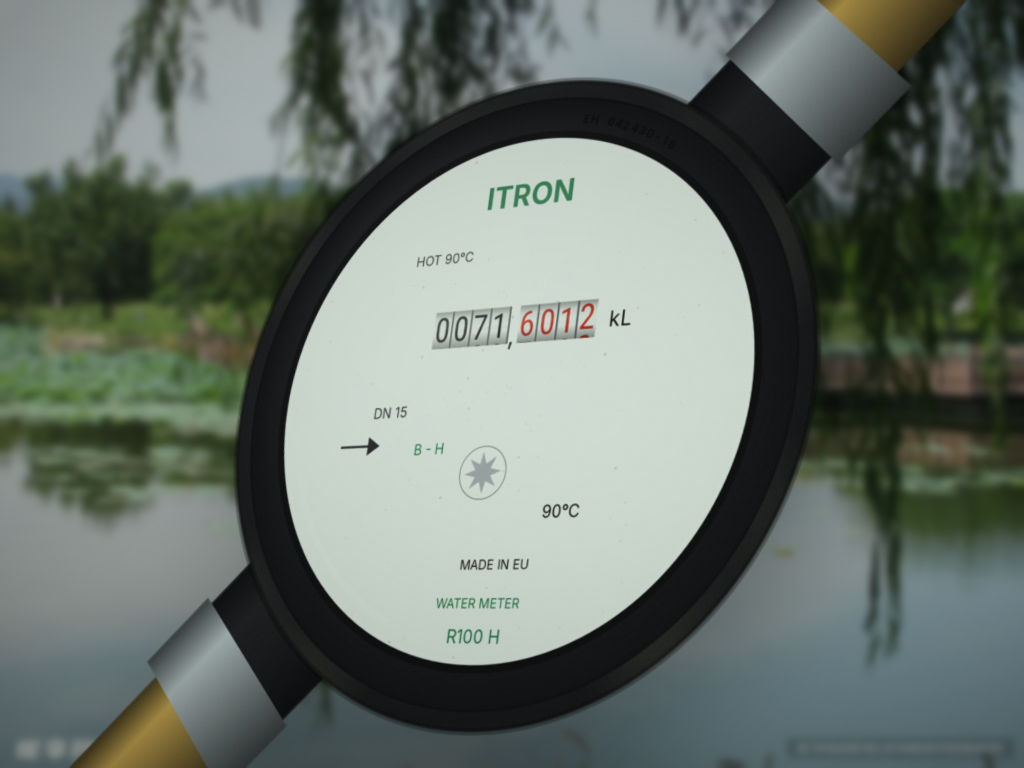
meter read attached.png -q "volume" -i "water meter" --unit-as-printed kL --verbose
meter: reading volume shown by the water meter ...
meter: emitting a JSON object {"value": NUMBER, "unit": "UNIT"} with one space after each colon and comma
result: {"value": 71.6012, "unit": "kL"}
